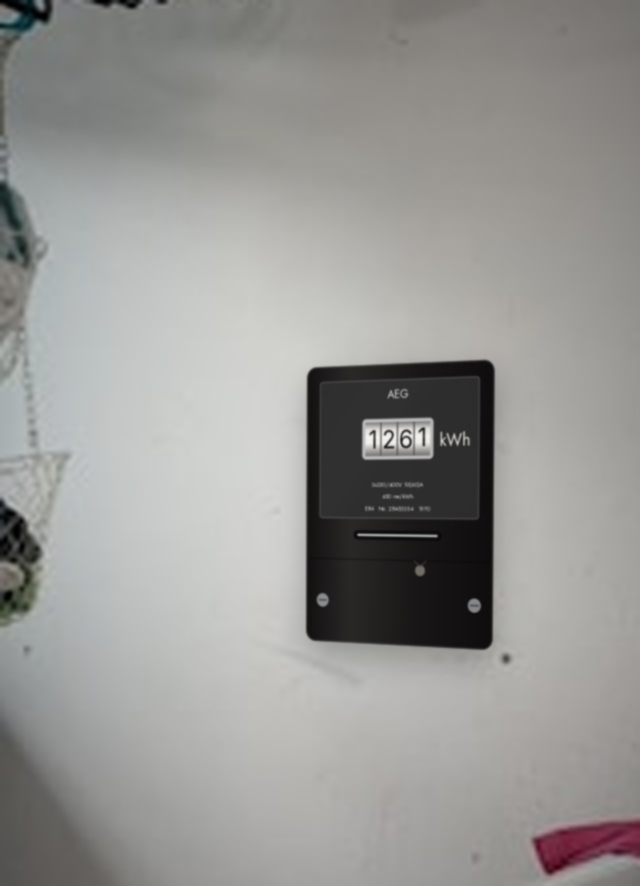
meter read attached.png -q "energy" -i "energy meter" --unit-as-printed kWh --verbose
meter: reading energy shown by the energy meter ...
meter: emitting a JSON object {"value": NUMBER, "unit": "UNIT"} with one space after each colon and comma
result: {"value": 1261, "unit": "kWh"}
